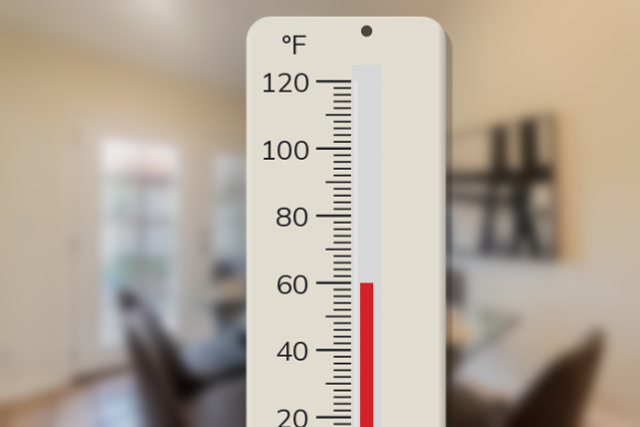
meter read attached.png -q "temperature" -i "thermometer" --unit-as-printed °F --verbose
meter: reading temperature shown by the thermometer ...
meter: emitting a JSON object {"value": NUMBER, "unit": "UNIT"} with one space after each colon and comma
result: {"value": 60, "unit": "°F"}
